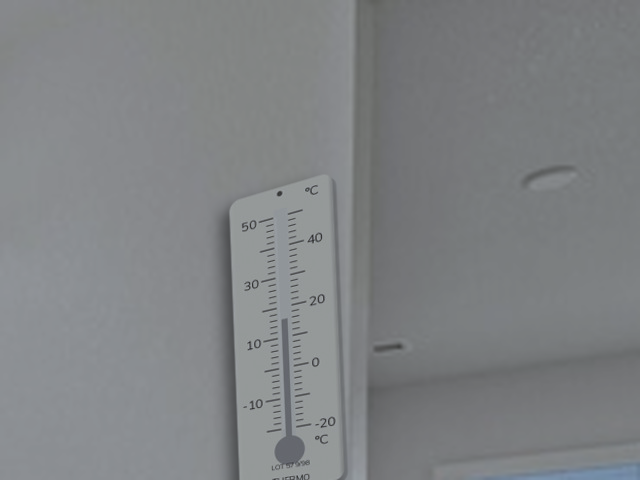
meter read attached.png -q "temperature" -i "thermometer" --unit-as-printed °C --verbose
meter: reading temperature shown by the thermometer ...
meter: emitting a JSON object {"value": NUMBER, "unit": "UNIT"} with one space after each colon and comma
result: {"value": 16, "unit": "°C"}
